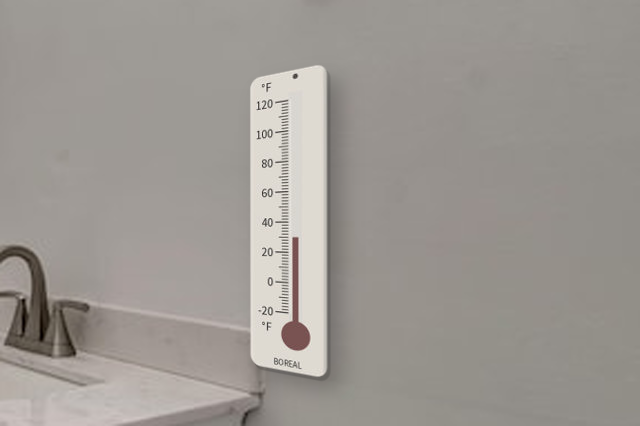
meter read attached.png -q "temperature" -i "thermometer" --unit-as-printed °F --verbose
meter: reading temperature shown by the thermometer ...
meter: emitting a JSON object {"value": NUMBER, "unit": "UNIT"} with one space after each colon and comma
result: {"value": 30, "unit": "°F"}
